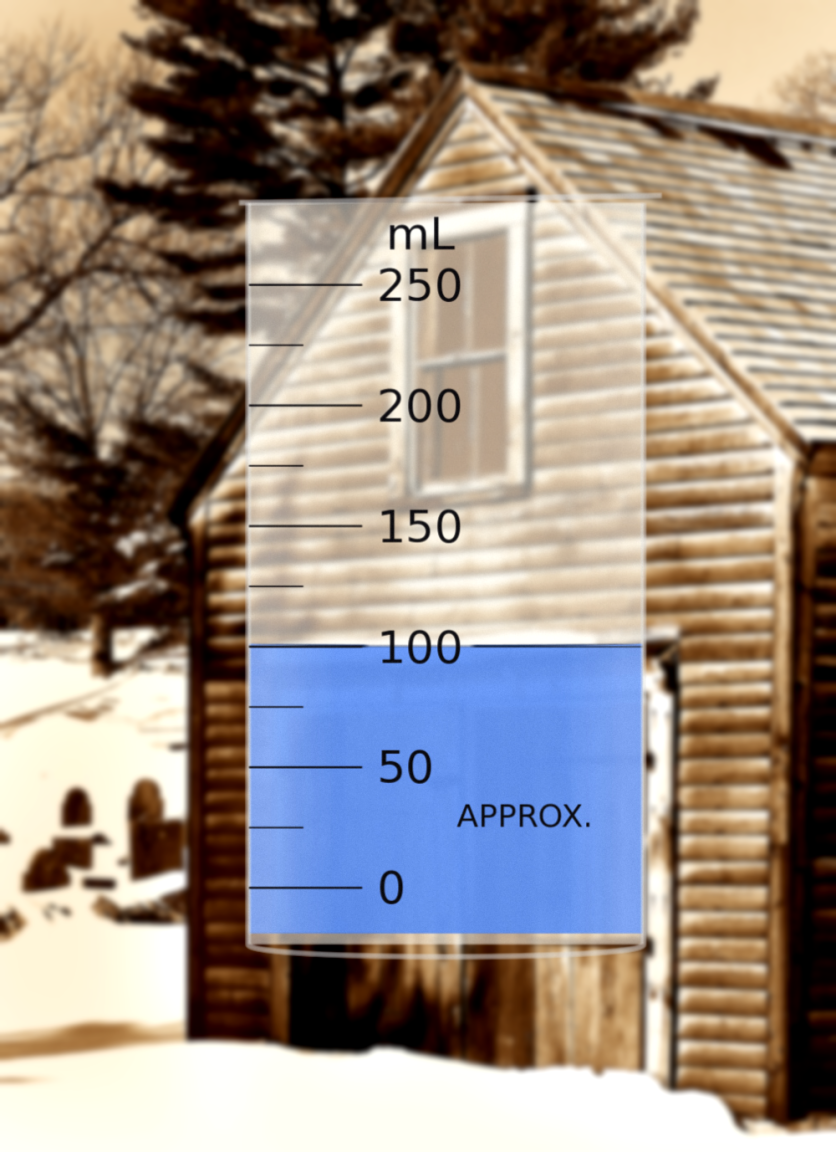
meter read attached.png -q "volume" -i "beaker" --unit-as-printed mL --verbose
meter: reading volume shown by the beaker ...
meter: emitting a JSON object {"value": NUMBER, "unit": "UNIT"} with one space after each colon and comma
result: {"value": 100, "unit": "mL"}
